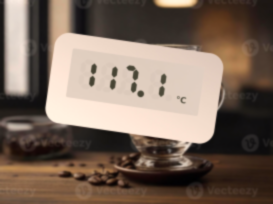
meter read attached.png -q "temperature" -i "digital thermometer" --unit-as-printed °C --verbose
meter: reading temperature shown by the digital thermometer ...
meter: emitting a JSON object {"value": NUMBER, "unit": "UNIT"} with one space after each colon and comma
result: {"value": 117.1, "unit": "°C"}
